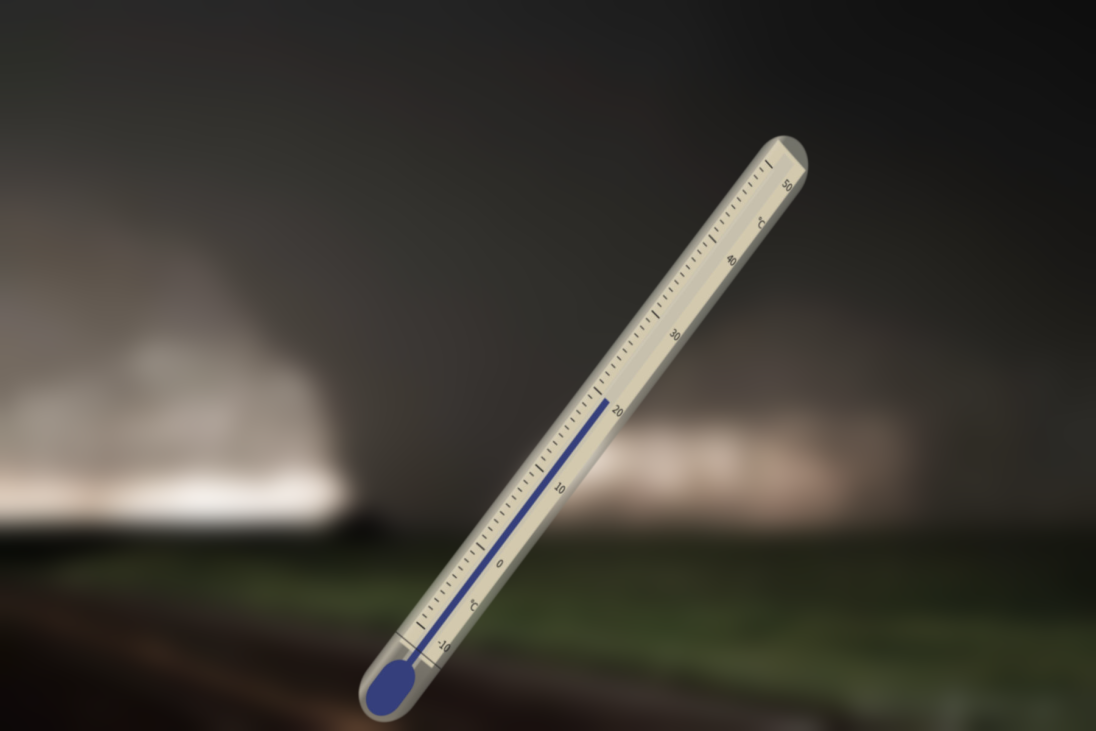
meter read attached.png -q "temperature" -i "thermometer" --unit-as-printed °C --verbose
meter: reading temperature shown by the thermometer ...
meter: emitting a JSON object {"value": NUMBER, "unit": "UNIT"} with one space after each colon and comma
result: {"value": 20, "unit": "°C"}
